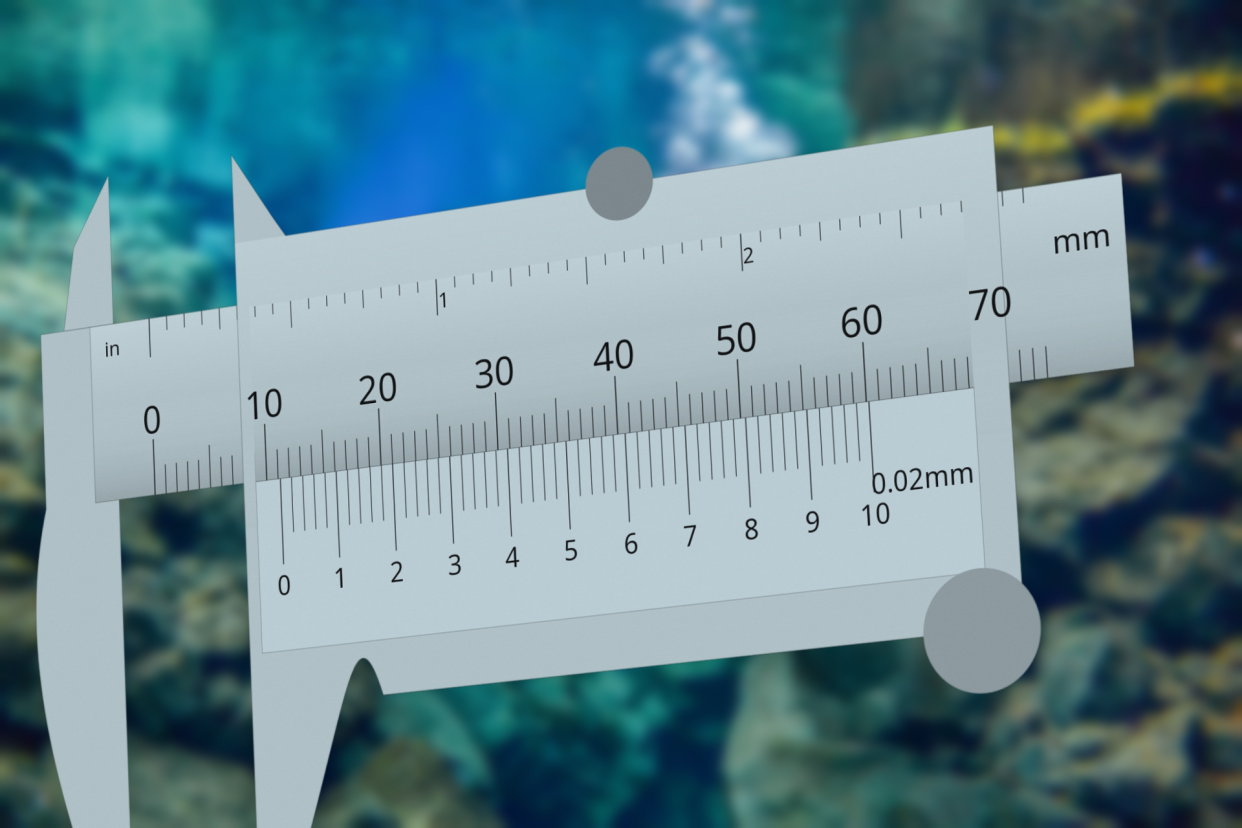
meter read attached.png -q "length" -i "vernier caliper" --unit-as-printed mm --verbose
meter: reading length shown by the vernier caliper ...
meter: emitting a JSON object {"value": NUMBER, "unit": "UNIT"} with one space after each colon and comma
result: {"value": 11.2, "unit": "mm"}
